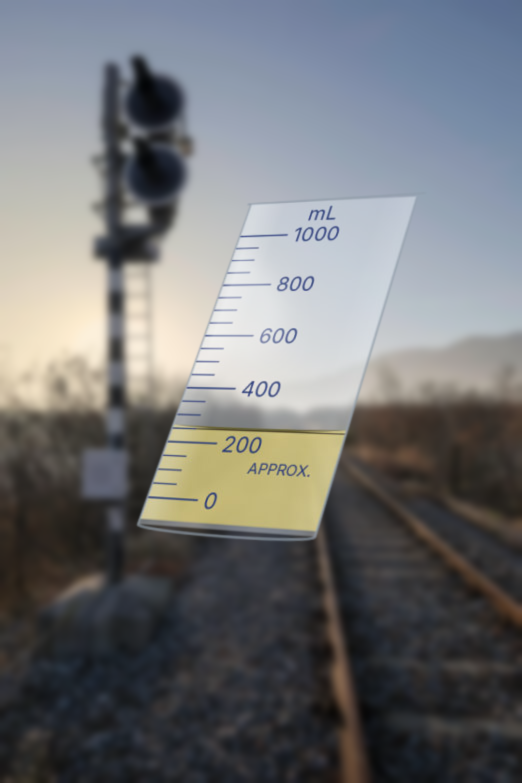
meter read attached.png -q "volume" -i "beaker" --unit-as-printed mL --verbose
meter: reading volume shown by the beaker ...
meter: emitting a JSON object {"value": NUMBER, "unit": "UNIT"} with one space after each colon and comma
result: {"value": 250, "unit": "mL"}
